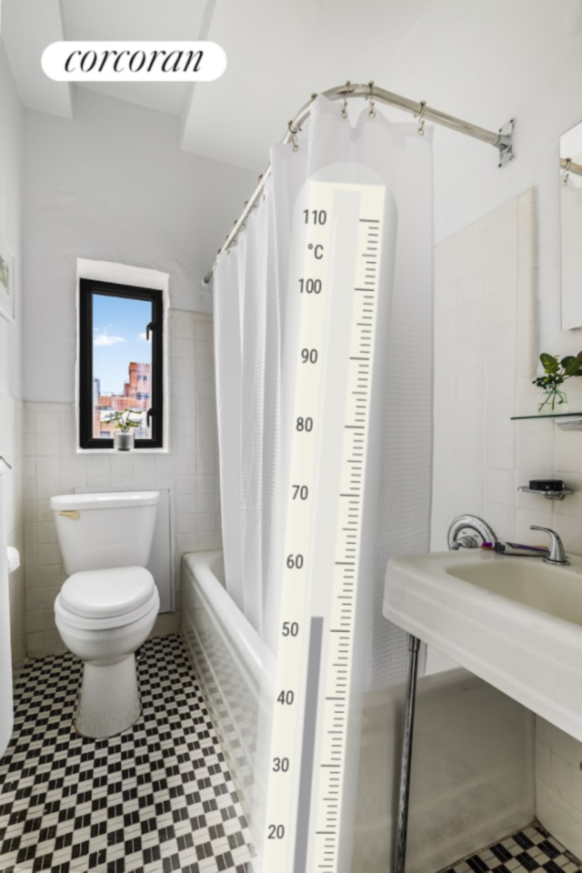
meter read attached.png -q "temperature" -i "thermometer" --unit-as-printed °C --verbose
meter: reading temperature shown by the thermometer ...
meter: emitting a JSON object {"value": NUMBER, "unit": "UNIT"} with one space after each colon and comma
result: {"value": 52, "unit": "°C"}
